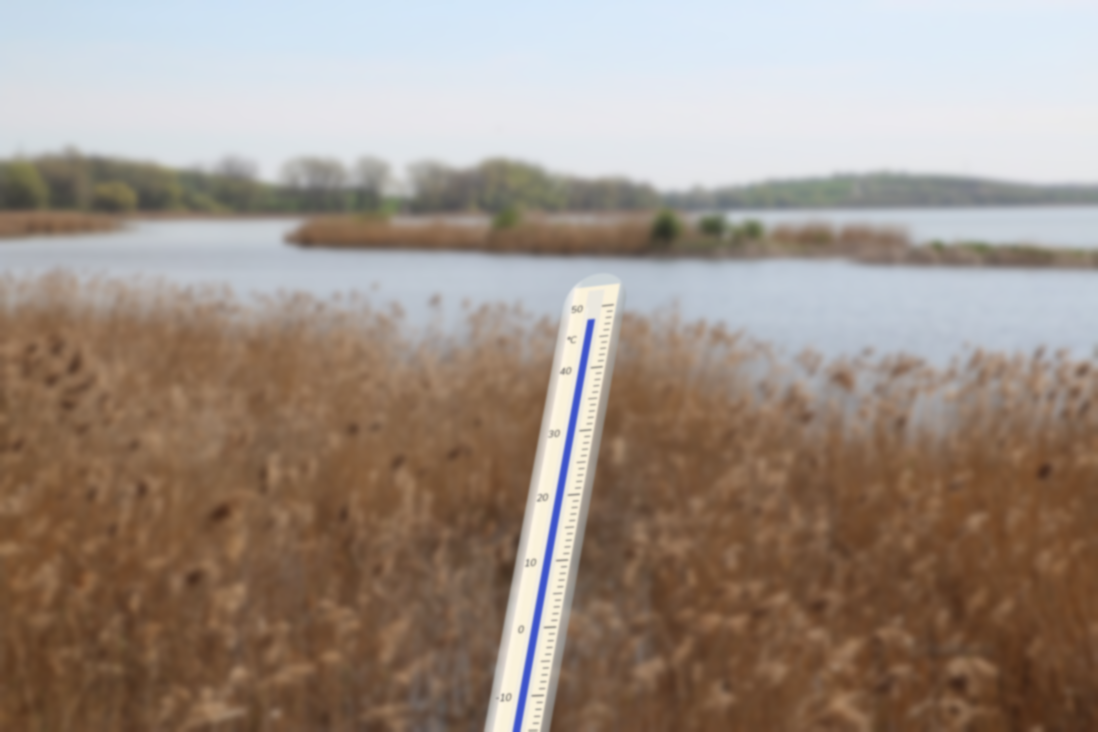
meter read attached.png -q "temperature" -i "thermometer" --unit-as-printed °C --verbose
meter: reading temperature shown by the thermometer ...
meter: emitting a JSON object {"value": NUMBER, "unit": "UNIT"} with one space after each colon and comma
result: {"value": 48, "unit": "°C"}
